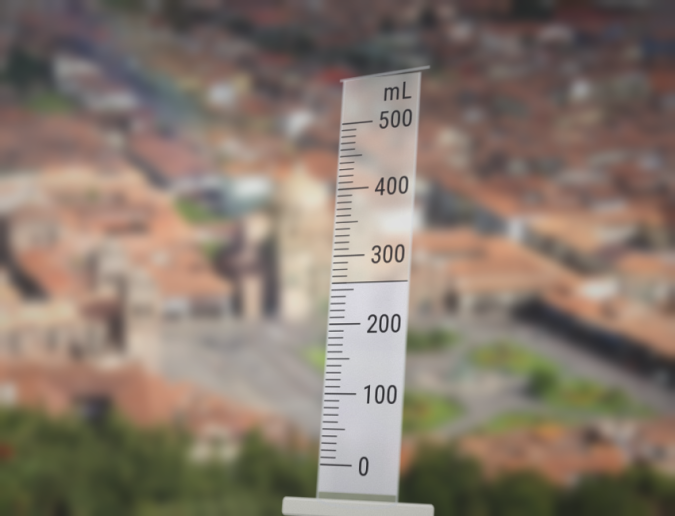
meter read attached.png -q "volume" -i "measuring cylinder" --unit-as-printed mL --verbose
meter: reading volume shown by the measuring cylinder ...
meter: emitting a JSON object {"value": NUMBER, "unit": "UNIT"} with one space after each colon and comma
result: {"value": 260, "unit": "mL"}
